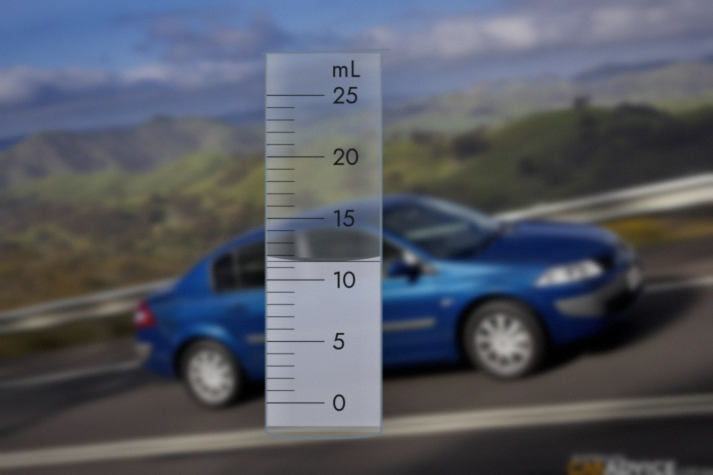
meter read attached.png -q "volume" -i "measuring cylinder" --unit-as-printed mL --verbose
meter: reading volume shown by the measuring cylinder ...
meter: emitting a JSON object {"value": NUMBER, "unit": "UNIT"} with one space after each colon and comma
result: {"value": 11.5, "unit": "mL"}
